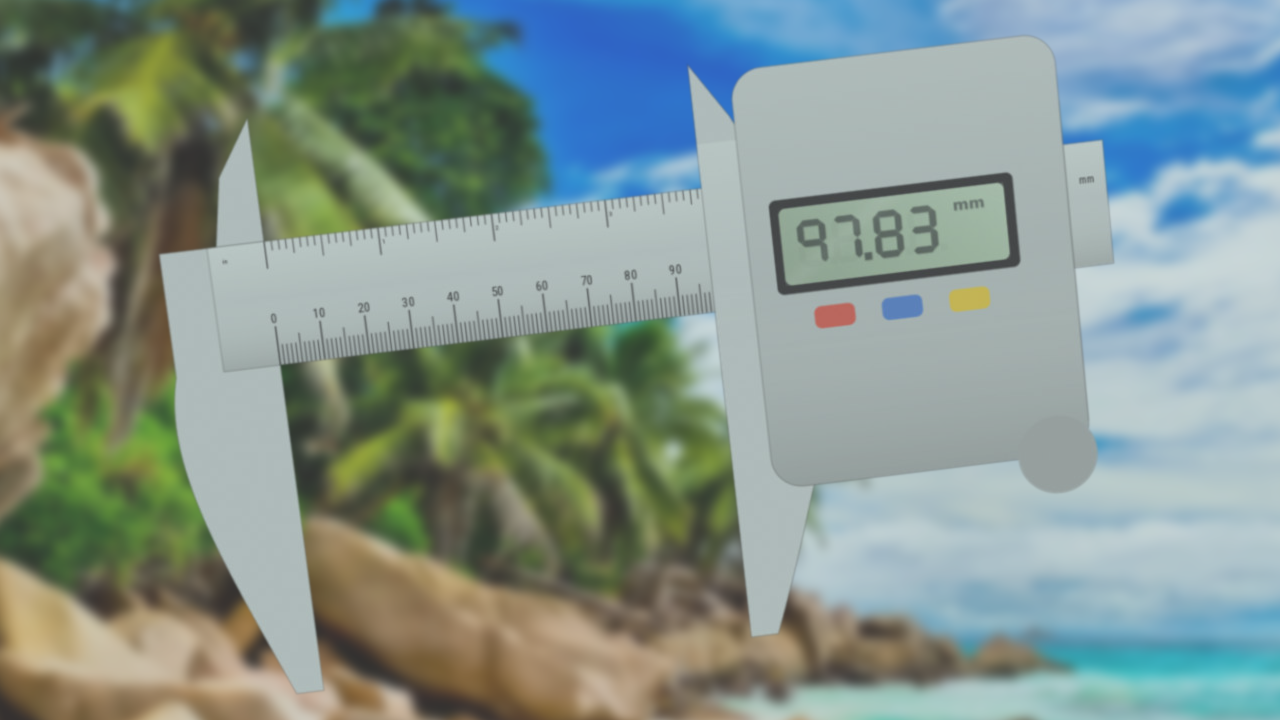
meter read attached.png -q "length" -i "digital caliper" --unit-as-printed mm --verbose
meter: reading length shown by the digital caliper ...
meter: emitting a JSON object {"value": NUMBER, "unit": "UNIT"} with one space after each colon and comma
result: {"value": 97.83, "unit": "mm"}
